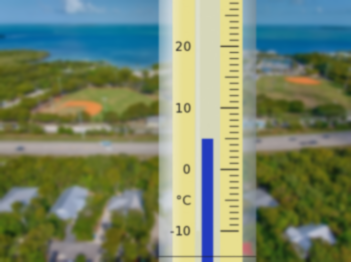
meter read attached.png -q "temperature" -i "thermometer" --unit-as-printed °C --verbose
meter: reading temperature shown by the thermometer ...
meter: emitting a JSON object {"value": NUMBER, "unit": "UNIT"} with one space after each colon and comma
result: {"value": 5, "unit": "°C"}
